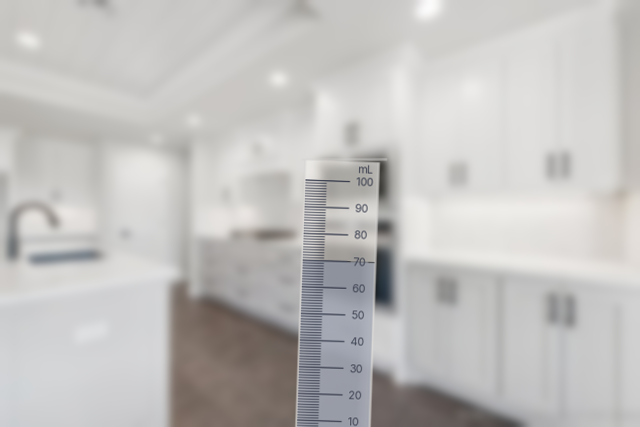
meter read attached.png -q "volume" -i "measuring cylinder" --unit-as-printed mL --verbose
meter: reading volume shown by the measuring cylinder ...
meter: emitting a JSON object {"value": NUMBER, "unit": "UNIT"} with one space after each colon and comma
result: {"value": 70, "unit": "mL"}
